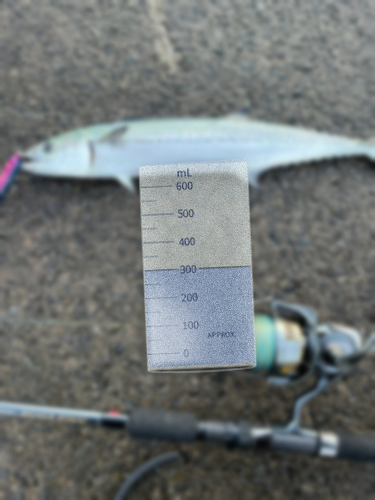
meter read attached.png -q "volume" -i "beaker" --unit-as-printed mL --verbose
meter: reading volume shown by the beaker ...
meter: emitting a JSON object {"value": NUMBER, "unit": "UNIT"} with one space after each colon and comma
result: {"value": 300, "unit": "mL"}
